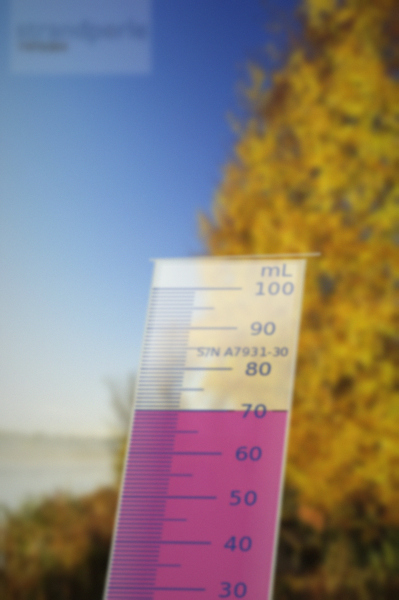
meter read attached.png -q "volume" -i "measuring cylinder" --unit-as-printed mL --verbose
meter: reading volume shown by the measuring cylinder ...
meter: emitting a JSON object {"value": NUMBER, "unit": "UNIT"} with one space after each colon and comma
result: {"value": 70, "unit": "mL"}
